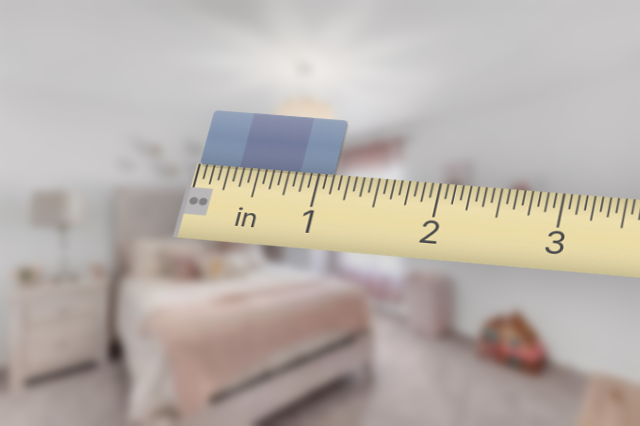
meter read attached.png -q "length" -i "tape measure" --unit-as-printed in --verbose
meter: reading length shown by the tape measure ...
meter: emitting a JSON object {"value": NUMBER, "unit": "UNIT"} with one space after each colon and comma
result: {"value": 1.125, "unit": "in"}
